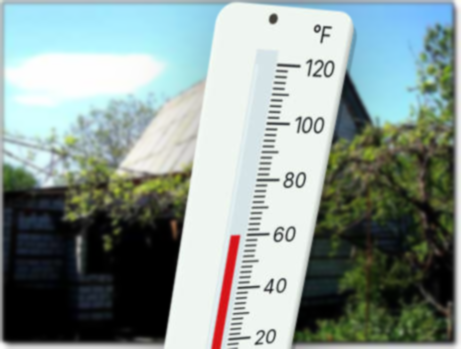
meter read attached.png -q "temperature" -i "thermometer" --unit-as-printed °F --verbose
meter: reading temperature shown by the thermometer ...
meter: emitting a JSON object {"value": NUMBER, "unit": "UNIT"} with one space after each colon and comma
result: {"value": 60, "unit": "°F"}
